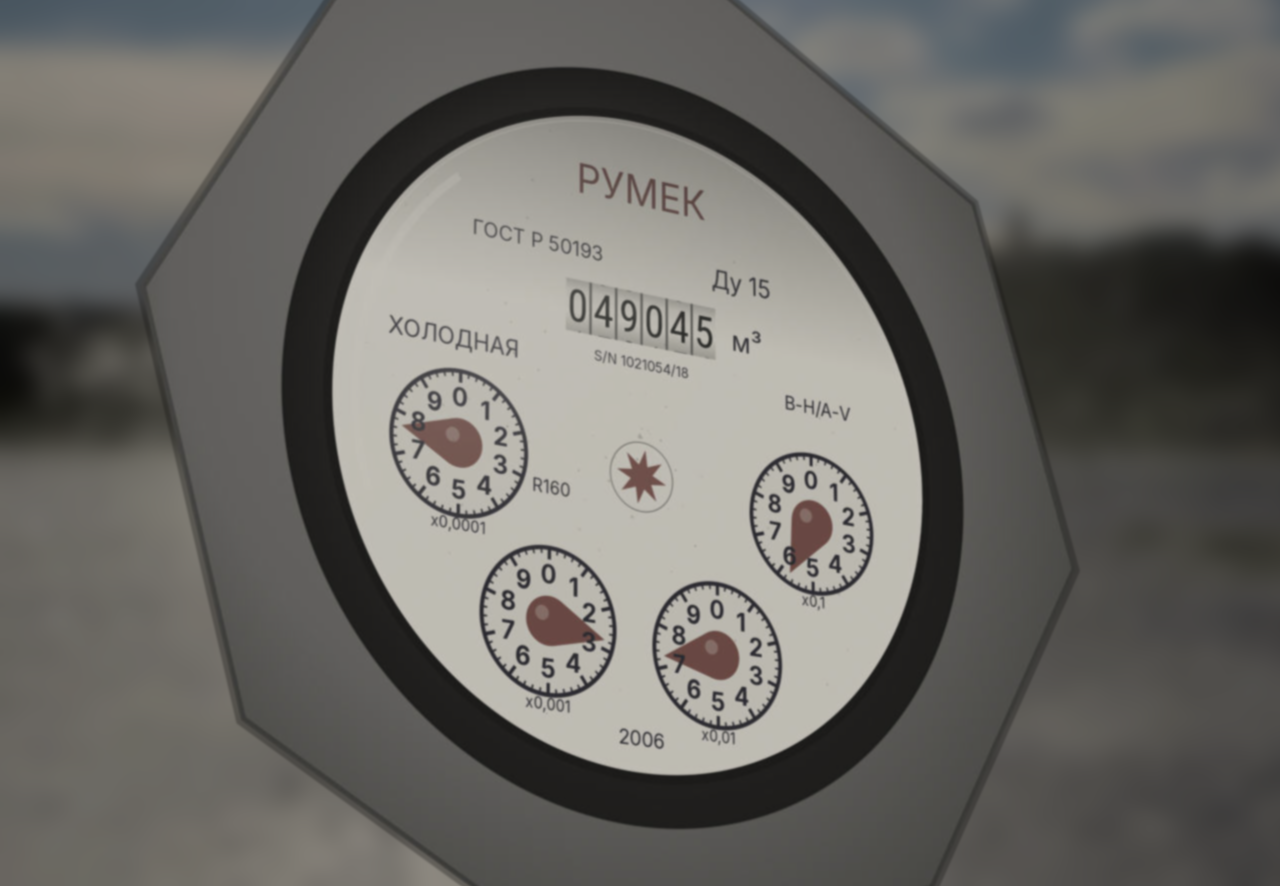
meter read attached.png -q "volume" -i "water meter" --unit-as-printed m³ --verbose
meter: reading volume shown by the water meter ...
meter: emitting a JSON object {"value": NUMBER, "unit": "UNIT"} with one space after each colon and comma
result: {"value": 49045.5727, "unit": "m³"}
